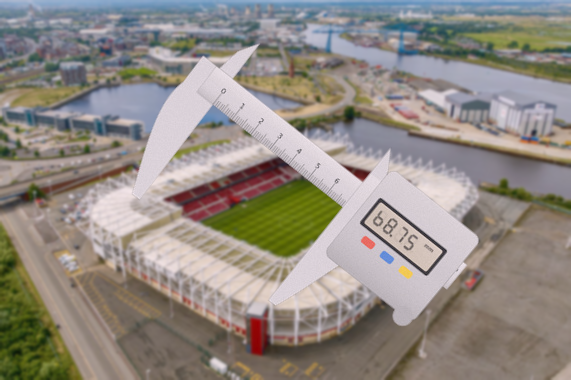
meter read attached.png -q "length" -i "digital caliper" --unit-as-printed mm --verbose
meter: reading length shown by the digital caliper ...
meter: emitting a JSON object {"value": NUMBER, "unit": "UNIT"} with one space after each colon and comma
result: {"value": 68.75, "unit": "mm"}
